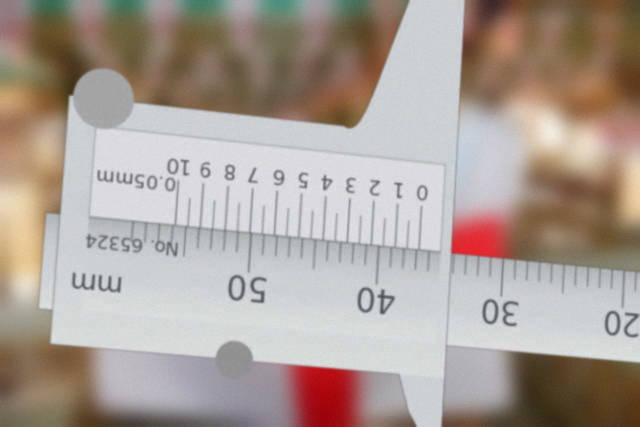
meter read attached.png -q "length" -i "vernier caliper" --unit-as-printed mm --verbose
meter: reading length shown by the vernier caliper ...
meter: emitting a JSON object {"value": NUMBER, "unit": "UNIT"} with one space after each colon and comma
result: {"value": 36.8, "unit": "mm"}
